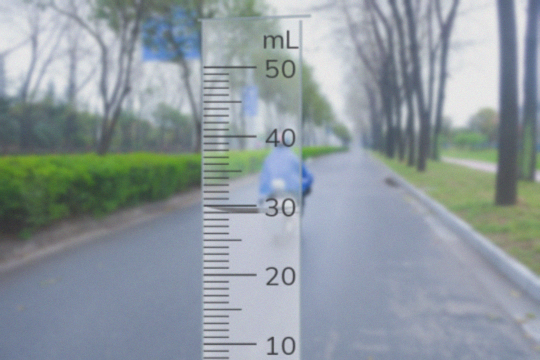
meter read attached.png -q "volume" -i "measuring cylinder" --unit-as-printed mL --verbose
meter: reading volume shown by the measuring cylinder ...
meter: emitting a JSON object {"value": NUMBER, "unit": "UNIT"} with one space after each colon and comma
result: {"value": 29, "unit": "mL"}
